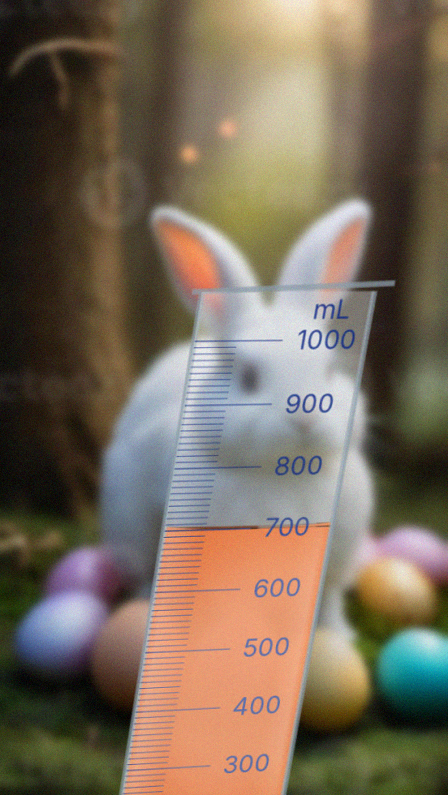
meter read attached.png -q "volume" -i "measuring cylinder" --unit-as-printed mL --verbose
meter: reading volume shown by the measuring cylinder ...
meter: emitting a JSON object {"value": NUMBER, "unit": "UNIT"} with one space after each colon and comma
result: {"value": 700, "unit": "mL"}
